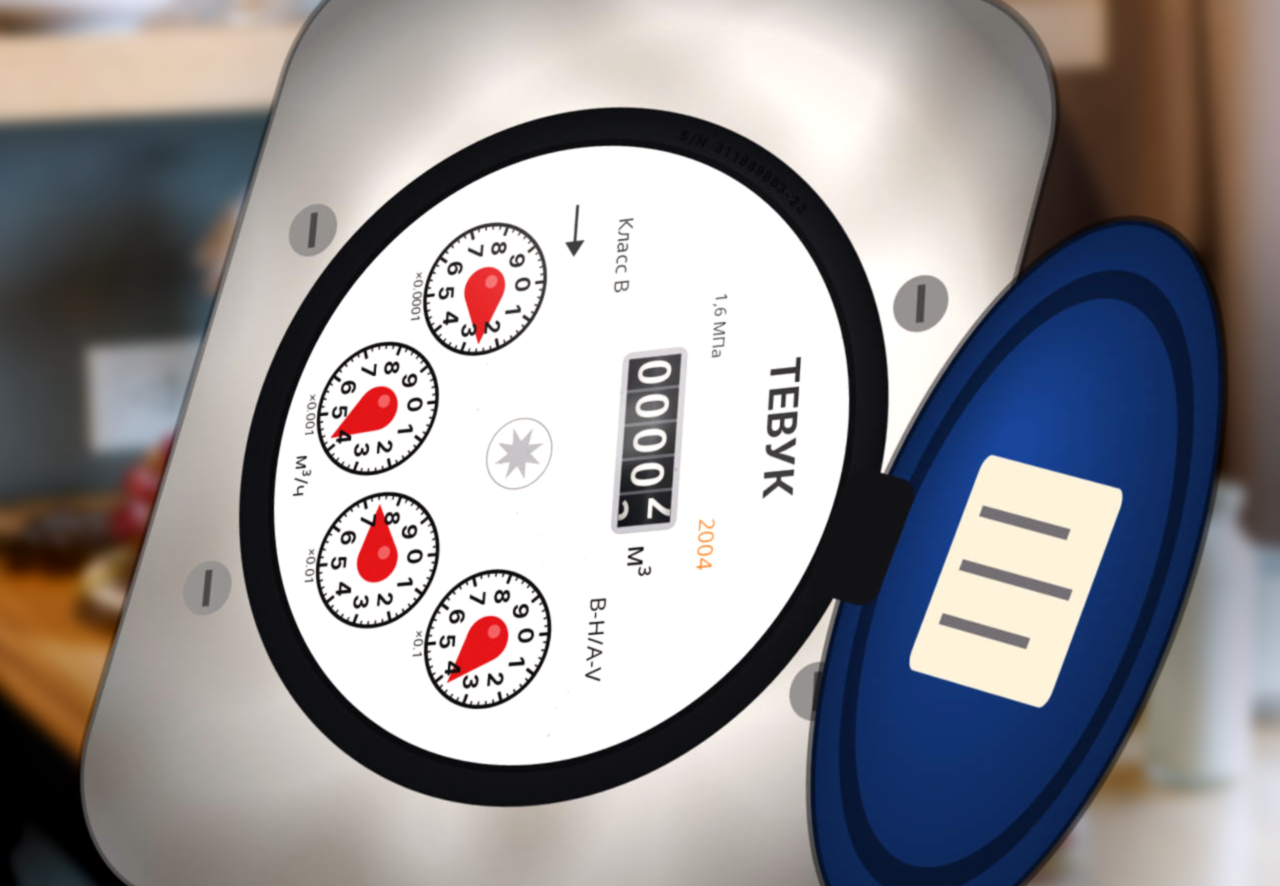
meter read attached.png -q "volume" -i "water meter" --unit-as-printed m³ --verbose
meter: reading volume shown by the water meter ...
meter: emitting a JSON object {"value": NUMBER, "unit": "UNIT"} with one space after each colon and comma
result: {"value": 2.3742, "unit": "m³"}
